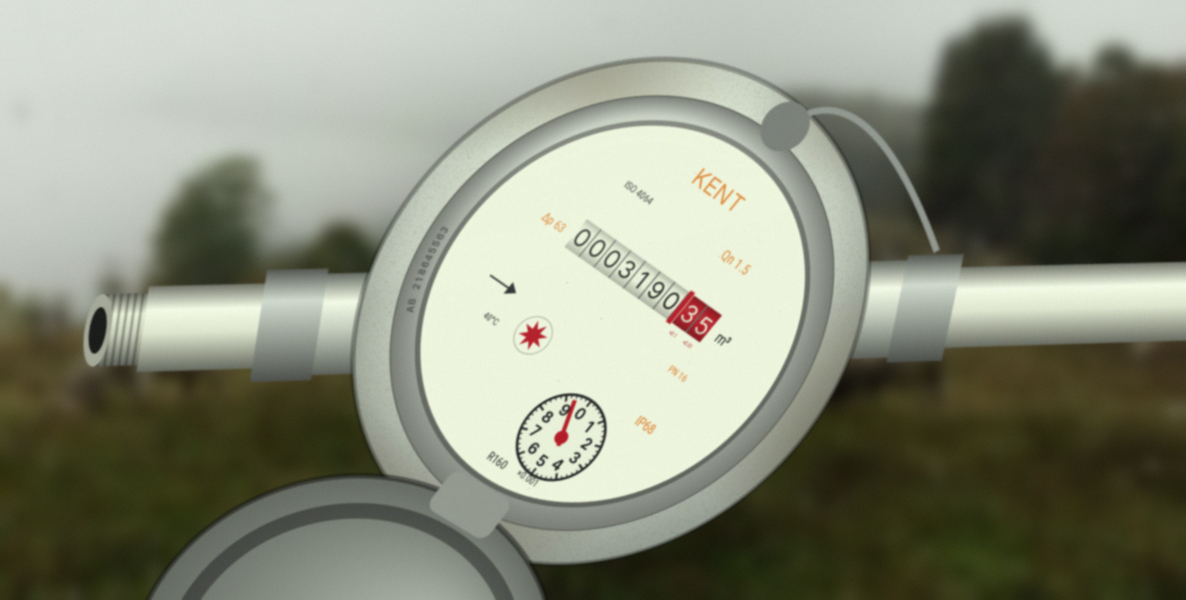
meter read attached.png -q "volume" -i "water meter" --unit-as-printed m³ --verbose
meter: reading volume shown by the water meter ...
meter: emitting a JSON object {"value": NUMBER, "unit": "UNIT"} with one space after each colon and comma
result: {"value": 3190.349, "unit": "m³"}
